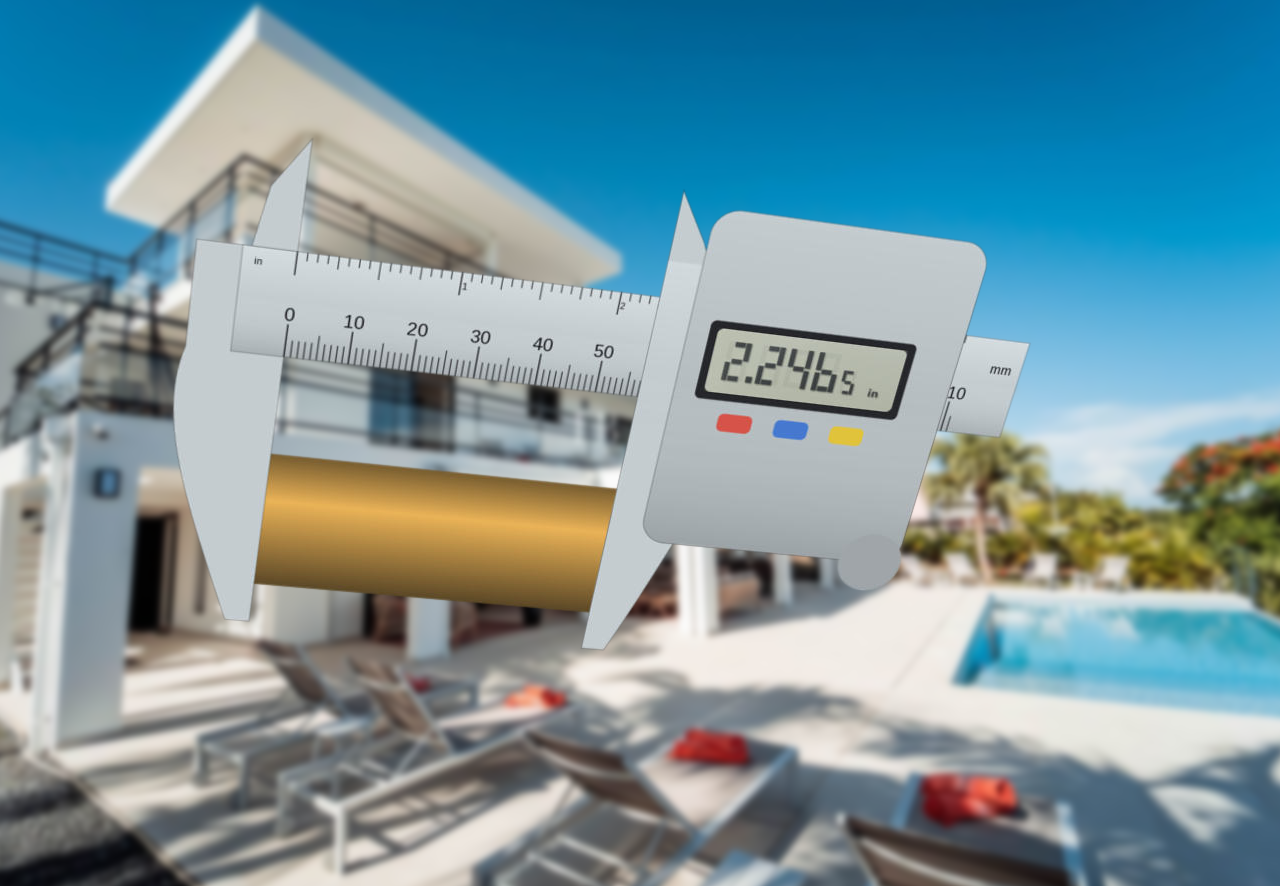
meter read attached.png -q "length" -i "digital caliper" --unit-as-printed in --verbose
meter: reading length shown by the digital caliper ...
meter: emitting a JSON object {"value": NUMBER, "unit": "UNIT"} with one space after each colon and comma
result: {"value": 2.2465, "unit": "in"}
